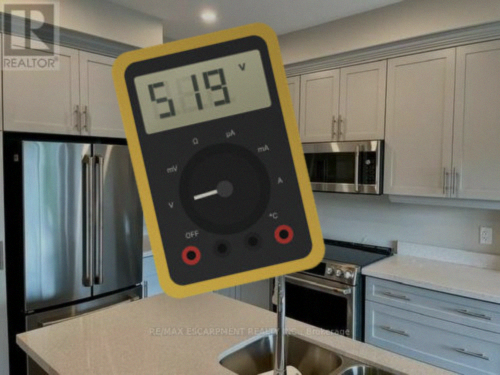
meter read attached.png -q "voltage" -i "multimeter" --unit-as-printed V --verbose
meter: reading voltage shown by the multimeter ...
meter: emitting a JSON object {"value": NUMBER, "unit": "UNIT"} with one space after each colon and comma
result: {"value": 519, "unit": "V"}
